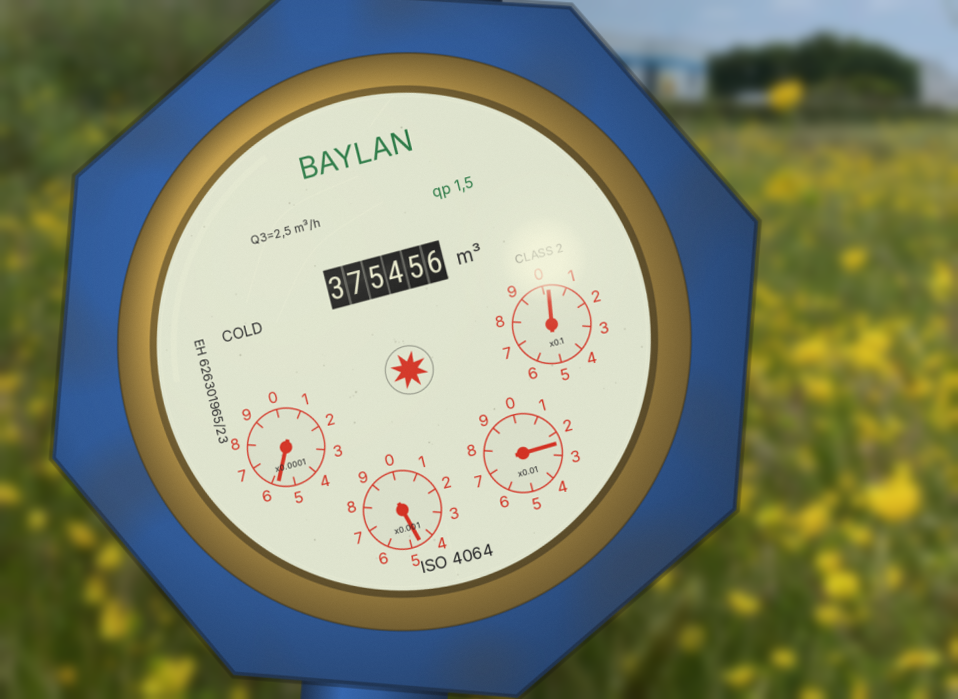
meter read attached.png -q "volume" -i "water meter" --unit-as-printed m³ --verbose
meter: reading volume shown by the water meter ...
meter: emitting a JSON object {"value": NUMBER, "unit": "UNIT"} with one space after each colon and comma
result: {"value": 375456.0245, "unit": "m³"}
